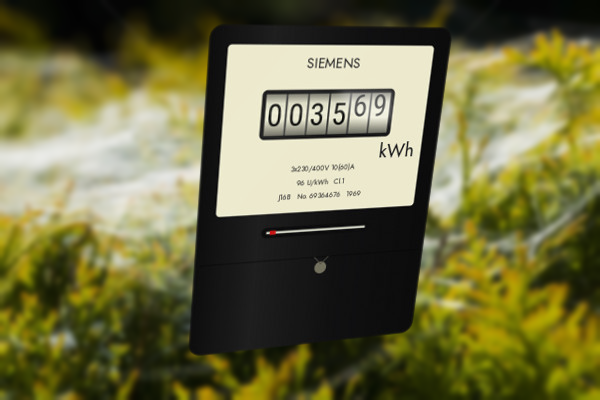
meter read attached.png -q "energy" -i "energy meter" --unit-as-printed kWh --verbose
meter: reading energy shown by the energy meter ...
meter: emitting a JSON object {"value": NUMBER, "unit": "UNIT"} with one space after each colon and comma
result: {"value": 3569, "unit": "kWh"}
